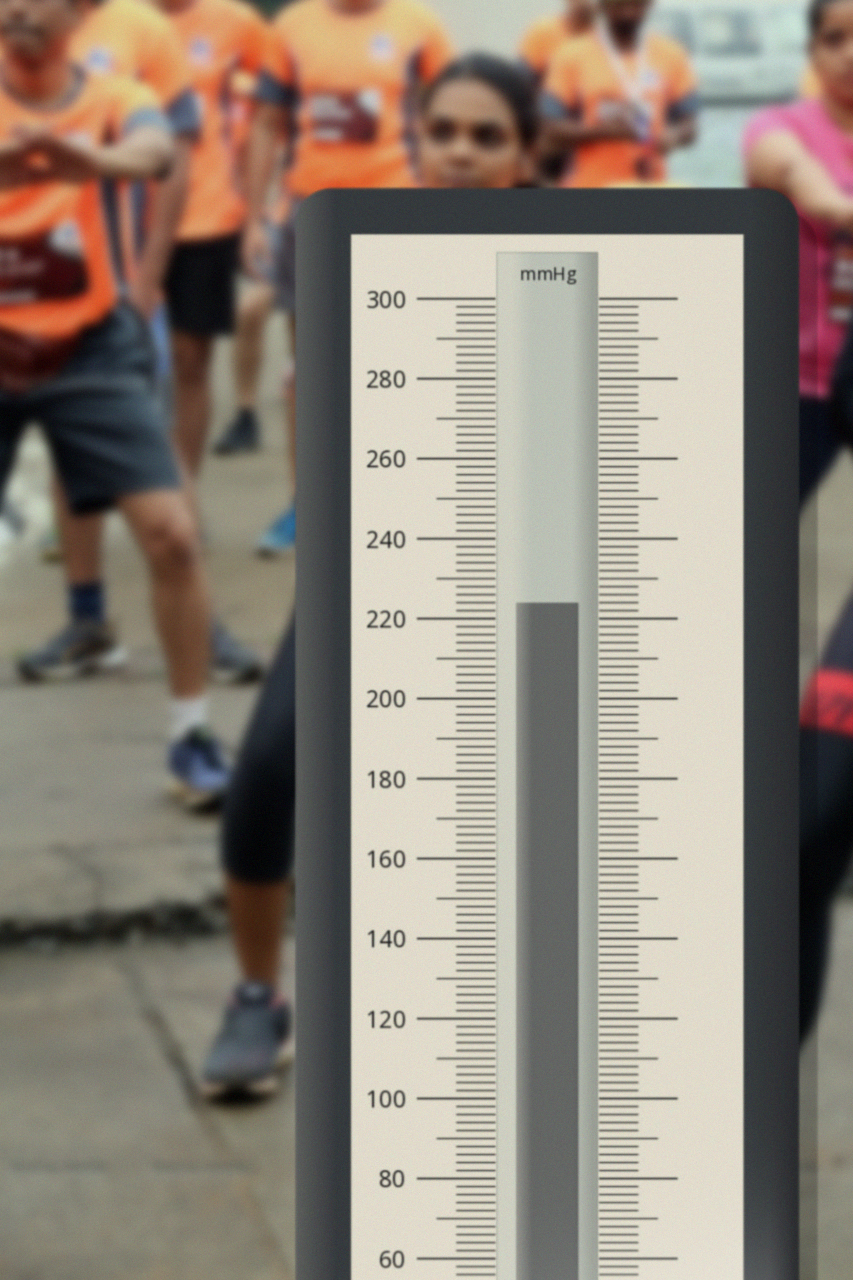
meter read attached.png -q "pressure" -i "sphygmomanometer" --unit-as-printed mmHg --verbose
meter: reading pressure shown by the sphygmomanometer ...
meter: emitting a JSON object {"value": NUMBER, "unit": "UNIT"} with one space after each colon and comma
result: {"value": 224, "unit": "mmHg"}
